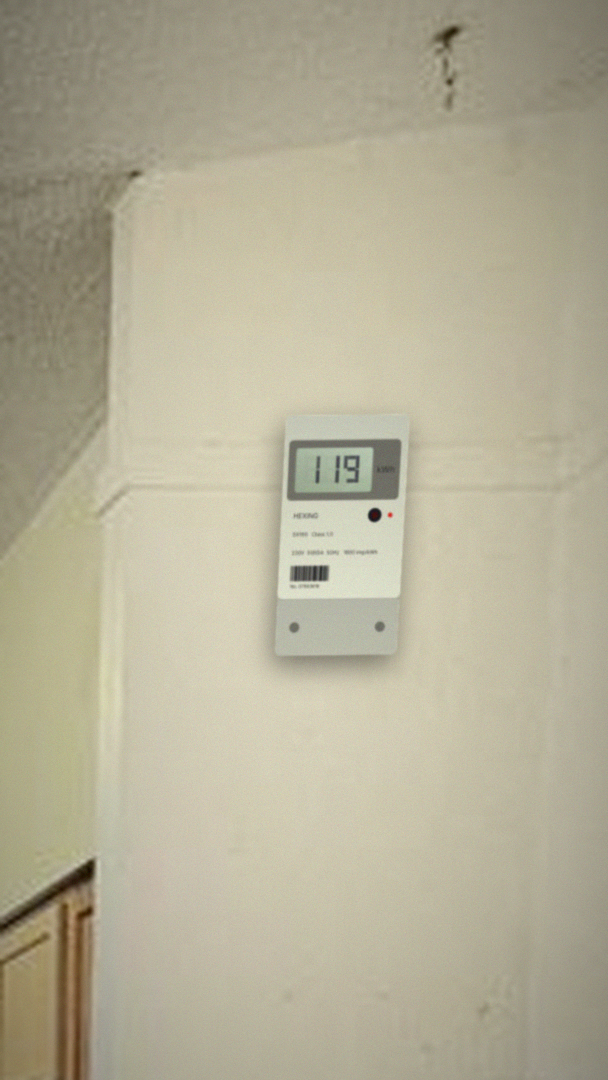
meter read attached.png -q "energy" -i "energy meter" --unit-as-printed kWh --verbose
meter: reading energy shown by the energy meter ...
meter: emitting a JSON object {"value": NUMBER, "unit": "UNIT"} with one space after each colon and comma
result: {"value": 119, "unit": "kWh"}
